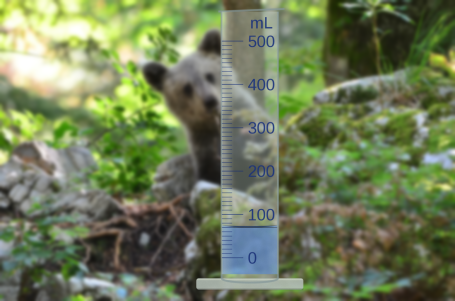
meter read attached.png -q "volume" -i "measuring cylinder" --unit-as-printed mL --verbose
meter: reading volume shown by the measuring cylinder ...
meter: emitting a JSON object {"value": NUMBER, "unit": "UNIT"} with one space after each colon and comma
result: {"value": 70, "unit": "mL"}
